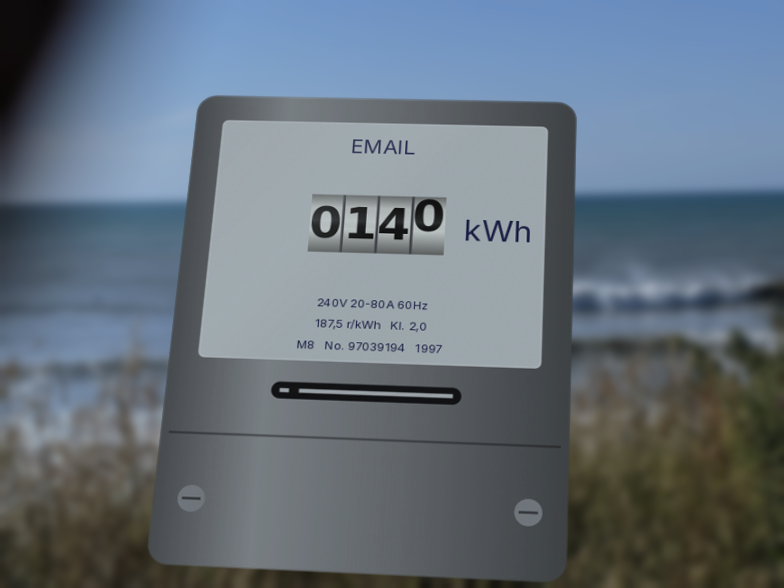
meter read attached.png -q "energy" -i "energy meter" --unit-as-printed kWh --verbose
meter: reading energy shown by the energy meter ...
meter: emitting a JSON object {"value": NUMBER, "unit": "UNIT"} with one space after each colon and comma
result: {"value": 140, "unit": "kWh"}
